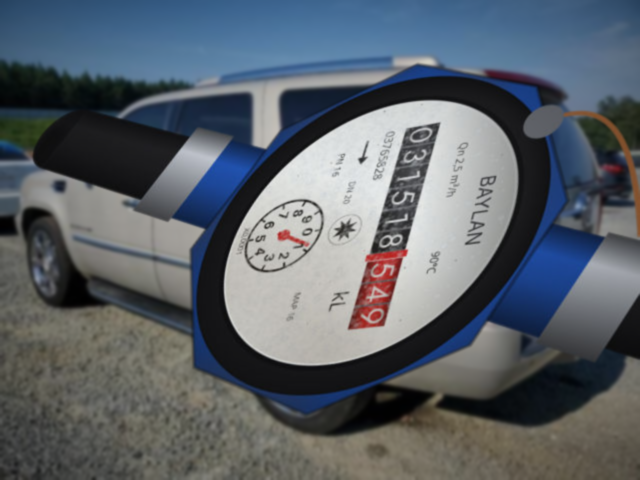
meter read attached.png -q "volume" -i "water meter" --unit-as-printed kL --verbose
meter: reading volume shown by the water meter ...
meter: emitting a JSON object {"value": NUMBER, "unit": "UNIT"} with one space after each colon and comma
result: {"value": 31518.5490, "unit": "kL"}
